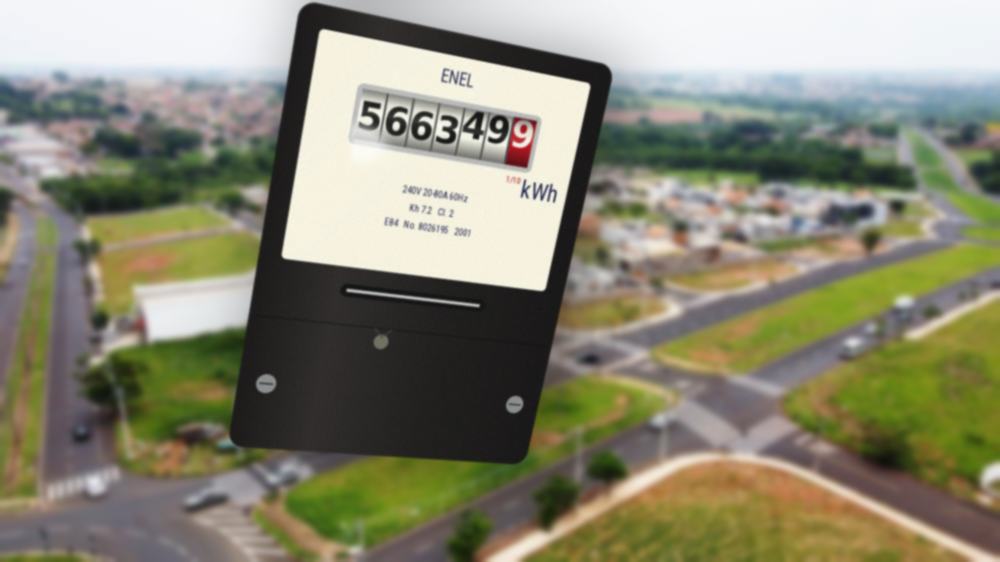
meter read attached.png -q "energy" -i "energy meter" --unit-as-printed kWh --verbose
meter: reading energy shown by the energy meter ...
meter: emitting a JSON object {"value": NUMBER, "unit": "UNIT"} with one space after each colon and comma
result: {"value": 566349.9, "unit": "kWh"}
